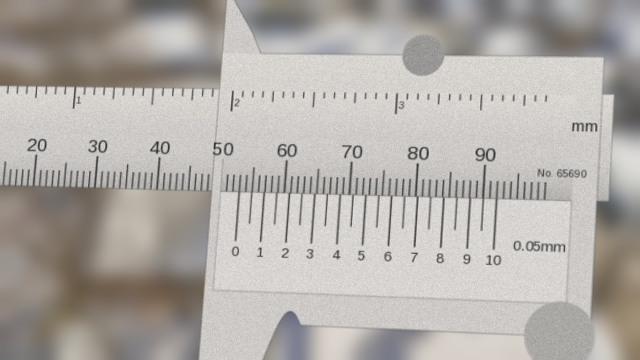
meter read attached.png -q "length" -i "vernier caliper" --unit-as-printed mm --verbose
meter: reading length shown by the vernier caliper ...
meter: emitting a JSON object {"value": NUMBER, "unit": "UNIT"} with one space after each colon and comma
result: {"value": 53.0, "unit": "mm"}
